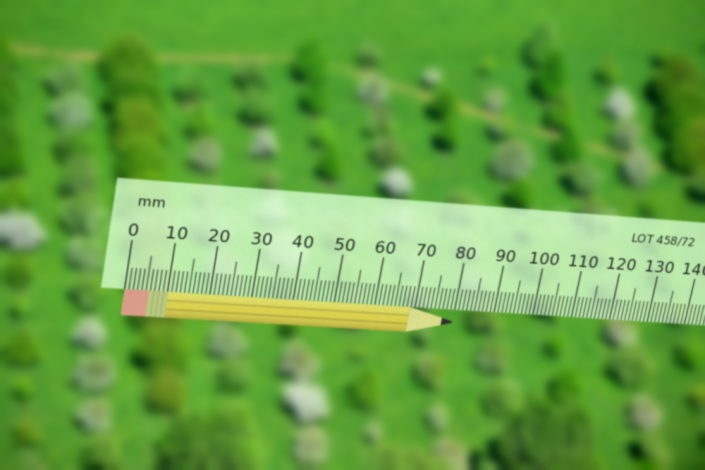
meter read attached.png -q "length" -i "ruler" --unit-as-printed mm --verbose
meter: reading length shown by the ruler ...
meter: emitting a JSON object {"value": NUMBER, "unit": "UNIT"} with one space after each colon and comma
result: {"value": 80, "unit": "mm"}
